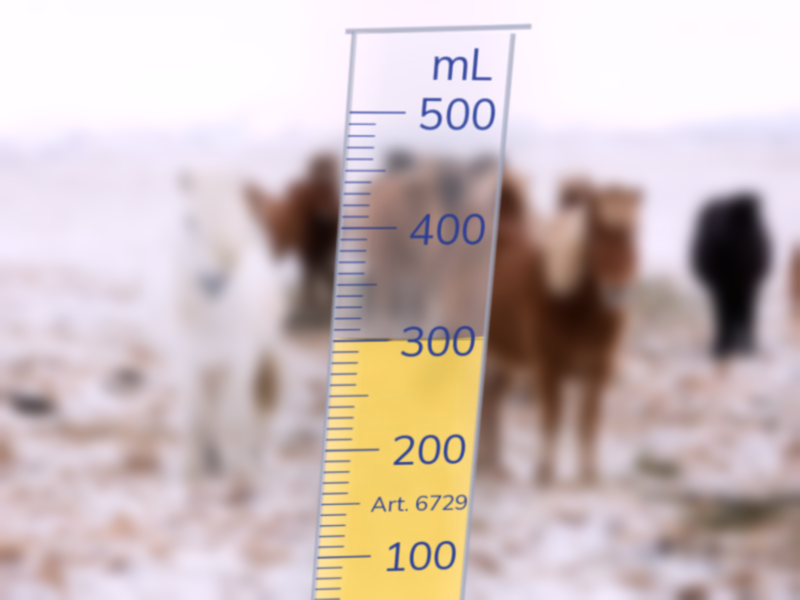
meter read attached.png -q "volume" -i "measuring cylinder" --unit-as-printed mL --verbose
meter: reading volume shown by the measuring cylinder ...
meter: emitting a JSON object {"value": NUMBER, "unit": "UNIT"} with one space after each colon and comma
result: {"value": 300, "unit": "mL"}
